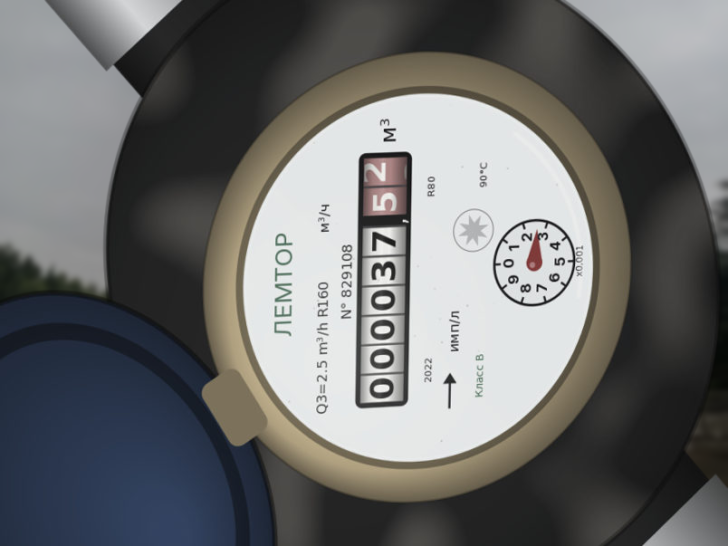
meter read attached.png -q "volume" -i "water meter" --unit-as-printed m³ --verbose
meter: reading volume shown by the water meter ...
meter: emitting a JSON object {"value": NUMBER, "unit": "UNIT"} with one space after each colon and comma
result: {"value": 37.522, "unit": "m³"}
